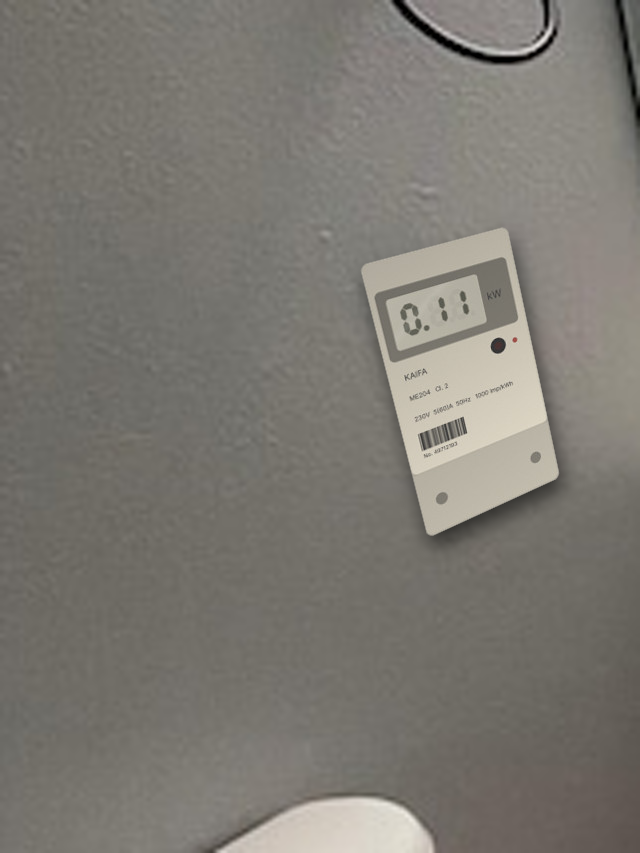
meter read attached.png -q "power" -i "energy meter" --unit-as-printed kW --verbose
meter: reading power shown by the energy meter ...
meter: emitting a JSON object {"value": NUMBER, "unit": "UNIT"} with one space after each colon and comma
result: {"value": 0.11, "unit": "kW"}
